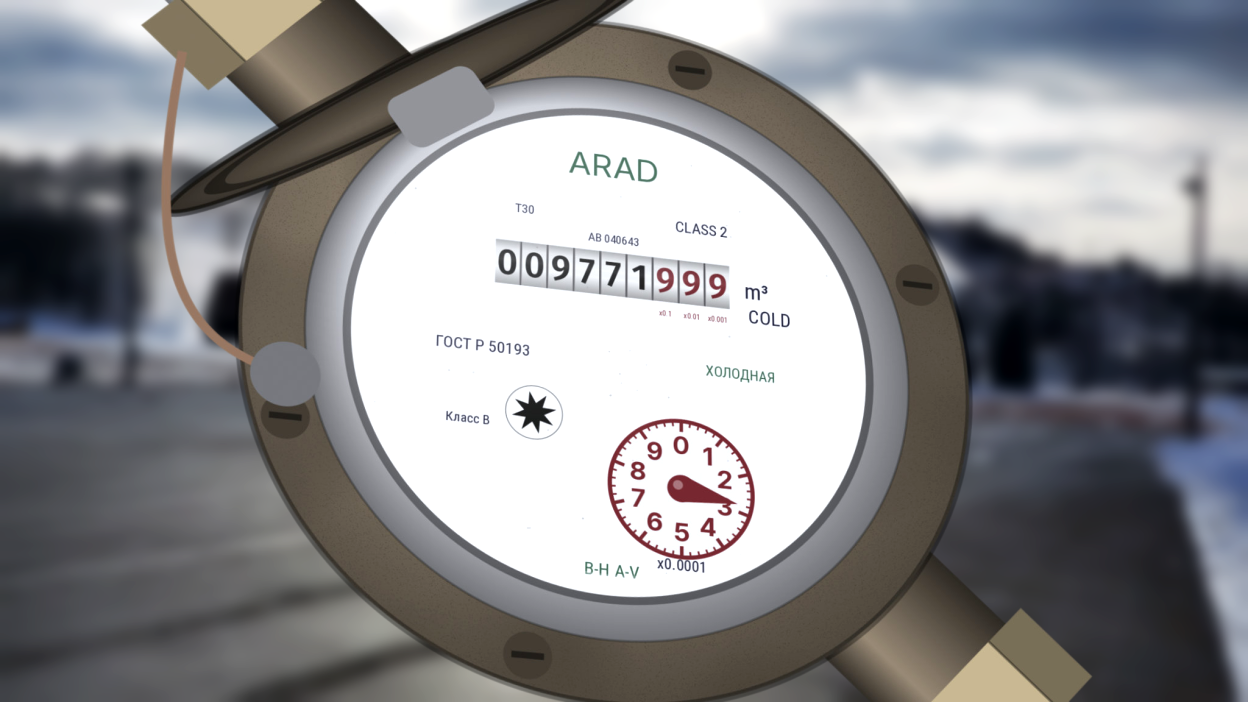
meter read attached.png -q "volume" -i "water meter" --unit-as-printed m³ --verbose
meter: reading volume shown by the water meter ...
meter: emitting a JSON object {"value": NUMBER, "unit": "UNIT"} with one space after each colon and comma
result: {"value": 9771.9992, "unit": "m³"}
